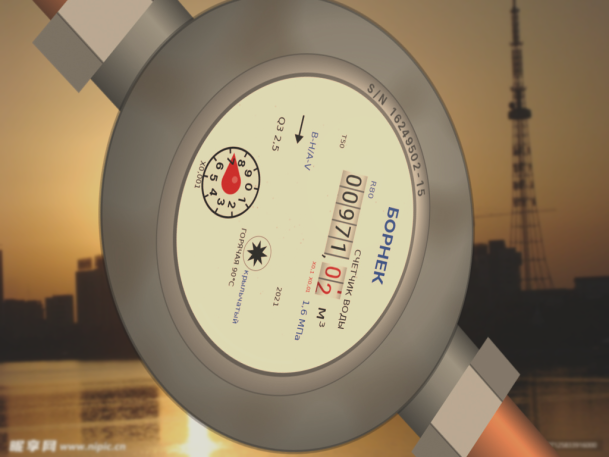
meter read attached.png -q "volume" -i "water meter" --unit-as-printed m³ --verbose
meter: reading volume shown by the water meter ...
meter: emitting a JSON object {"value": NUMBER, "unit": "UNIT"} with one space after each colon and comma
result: {"value": 971.017, "unit": "m³"}
